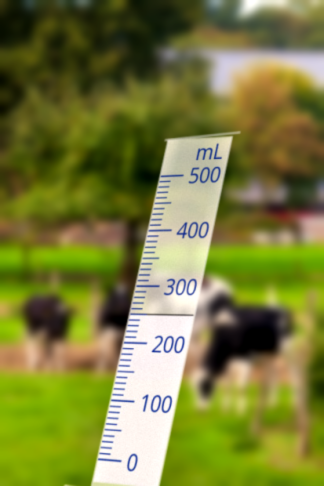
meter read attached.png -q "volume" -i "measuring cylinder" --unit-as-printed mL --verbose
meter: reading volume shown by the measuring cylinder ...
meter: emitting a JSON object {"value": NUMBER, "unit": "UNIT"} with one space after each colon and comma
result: {"value": 250, "unit": "mL"}
